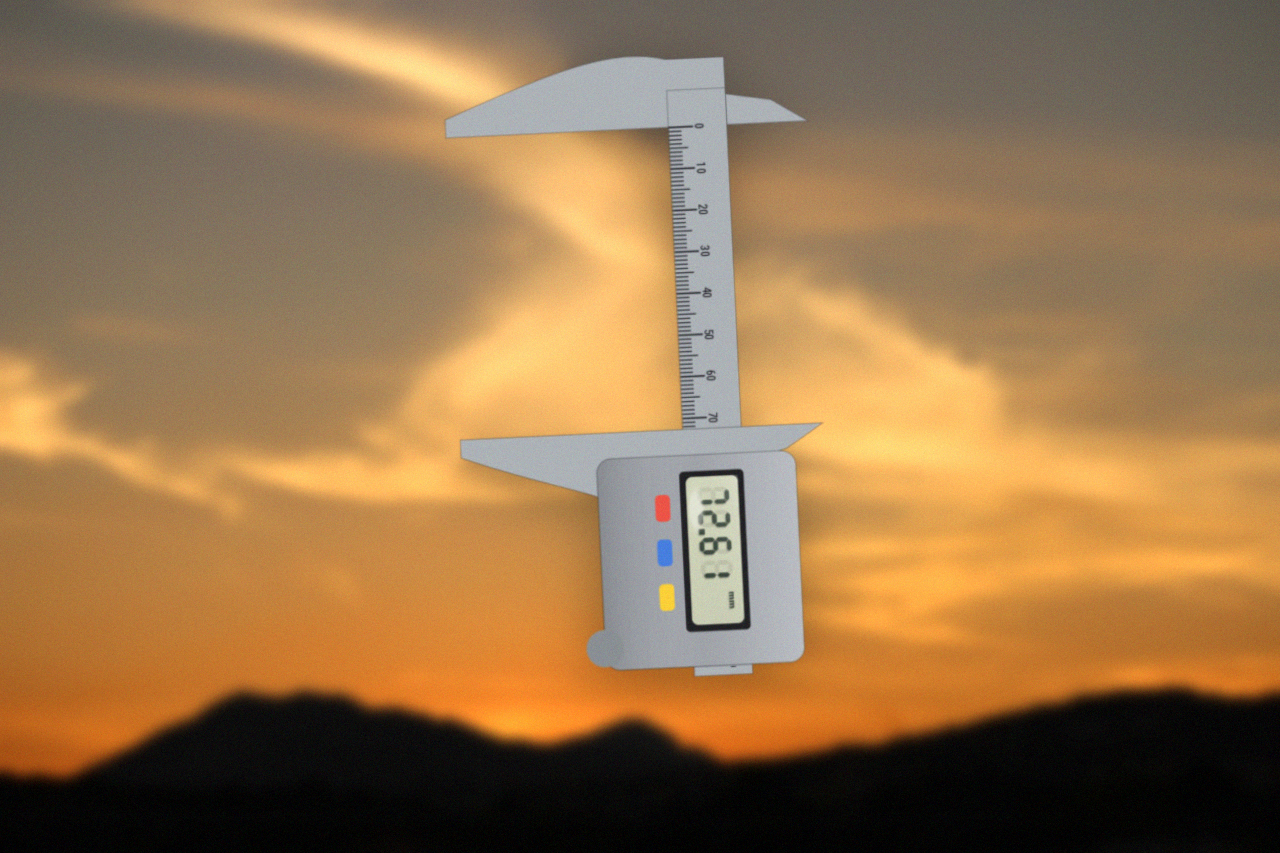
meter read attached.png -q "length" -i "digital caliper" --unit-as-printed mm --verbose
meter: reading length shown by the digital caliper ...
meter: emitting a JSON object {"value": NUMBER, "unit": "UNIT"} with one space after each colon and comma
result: {"value": 72.61, "unit": "mm"}
